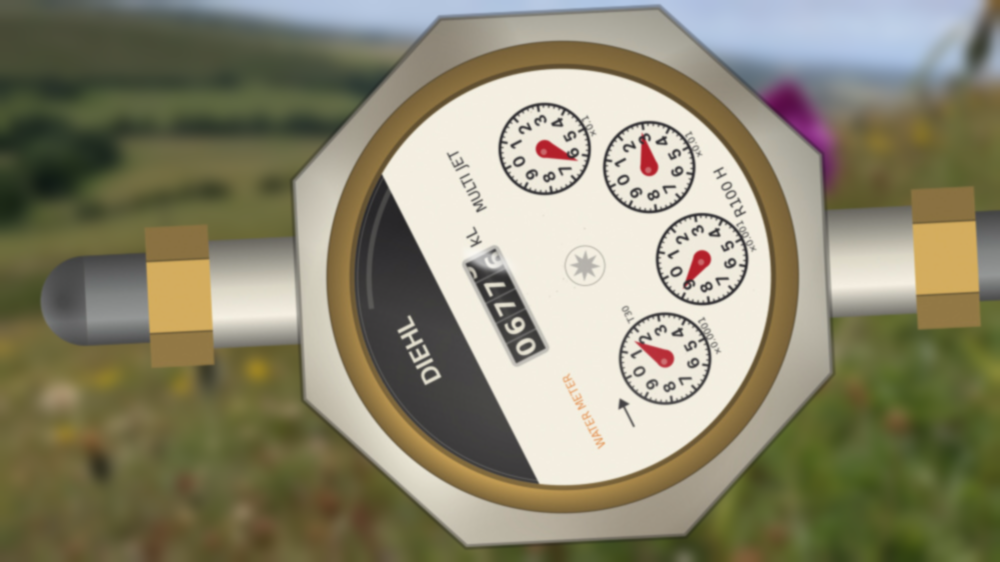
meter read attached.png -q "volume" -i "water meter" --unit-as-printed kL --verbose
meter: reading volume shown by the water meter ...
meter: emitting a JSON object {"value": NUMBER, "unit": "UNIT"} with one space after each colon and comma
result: {"value": 6775.6291, "unit": "kL"}
